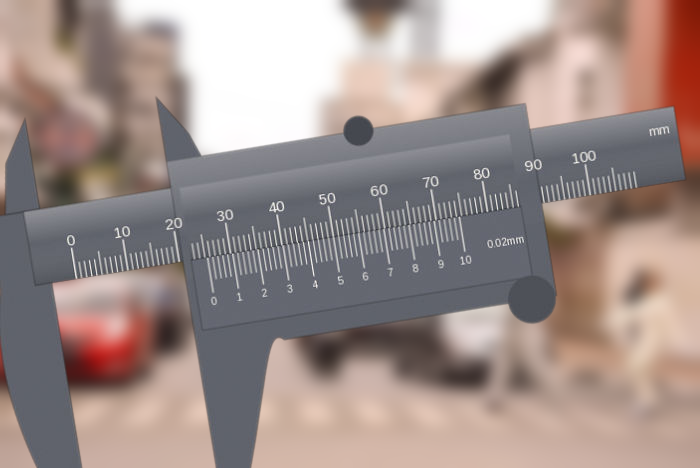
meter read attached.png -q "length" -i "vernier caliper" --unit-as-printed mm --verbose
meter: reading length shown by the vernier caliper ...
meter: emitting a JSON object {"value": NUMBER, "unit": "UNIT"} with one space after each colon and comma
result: {"value": 25.5, "unit": "mm"}
